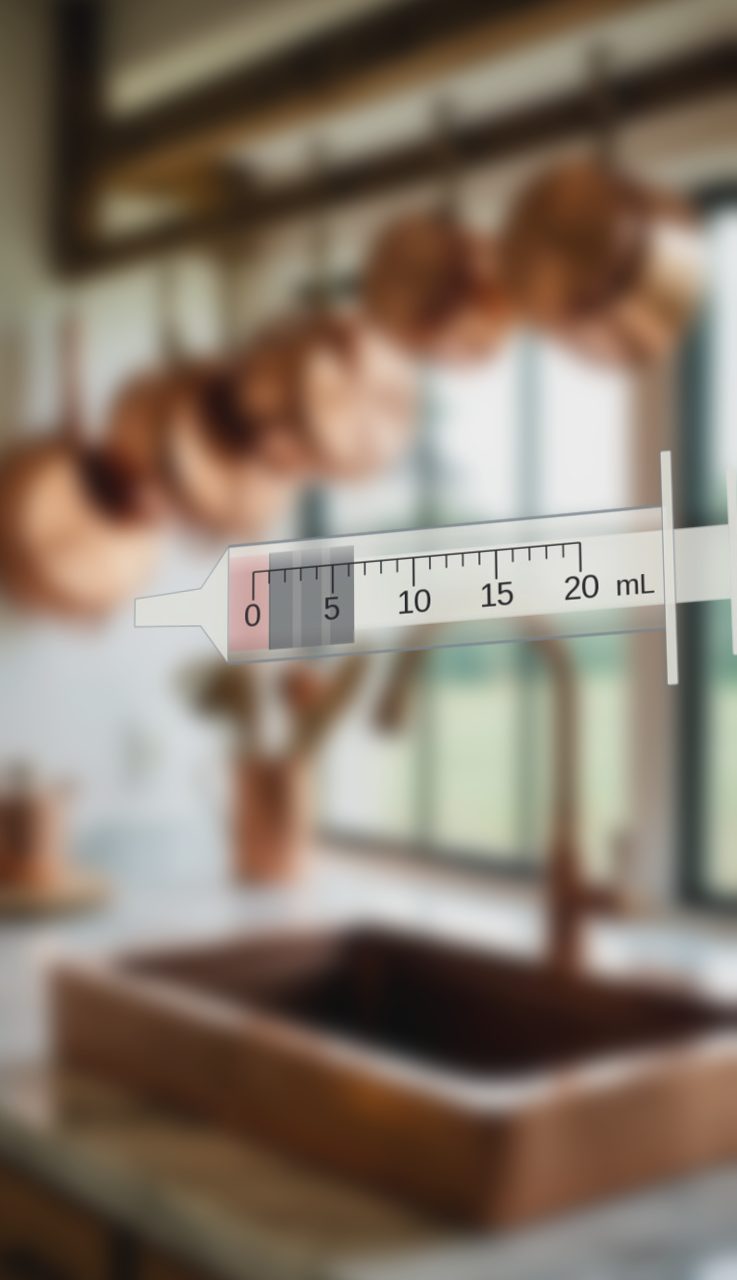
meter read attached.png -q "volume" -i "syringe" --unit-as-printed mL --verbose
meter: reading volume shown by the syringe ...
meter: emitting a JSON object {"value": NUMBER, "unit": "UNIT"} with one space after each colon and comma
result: {"value": 1, "unit": "mL"}
